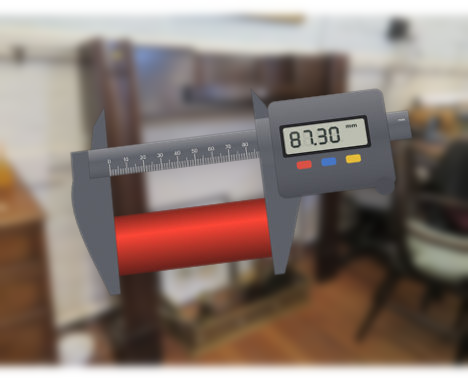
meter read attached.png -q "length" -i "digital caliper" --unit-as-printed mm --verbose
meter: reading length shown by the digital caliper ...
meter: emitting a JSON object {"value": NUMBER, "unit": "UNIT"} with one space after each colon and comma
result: {"value": 87.30, "unit": "mm"}
